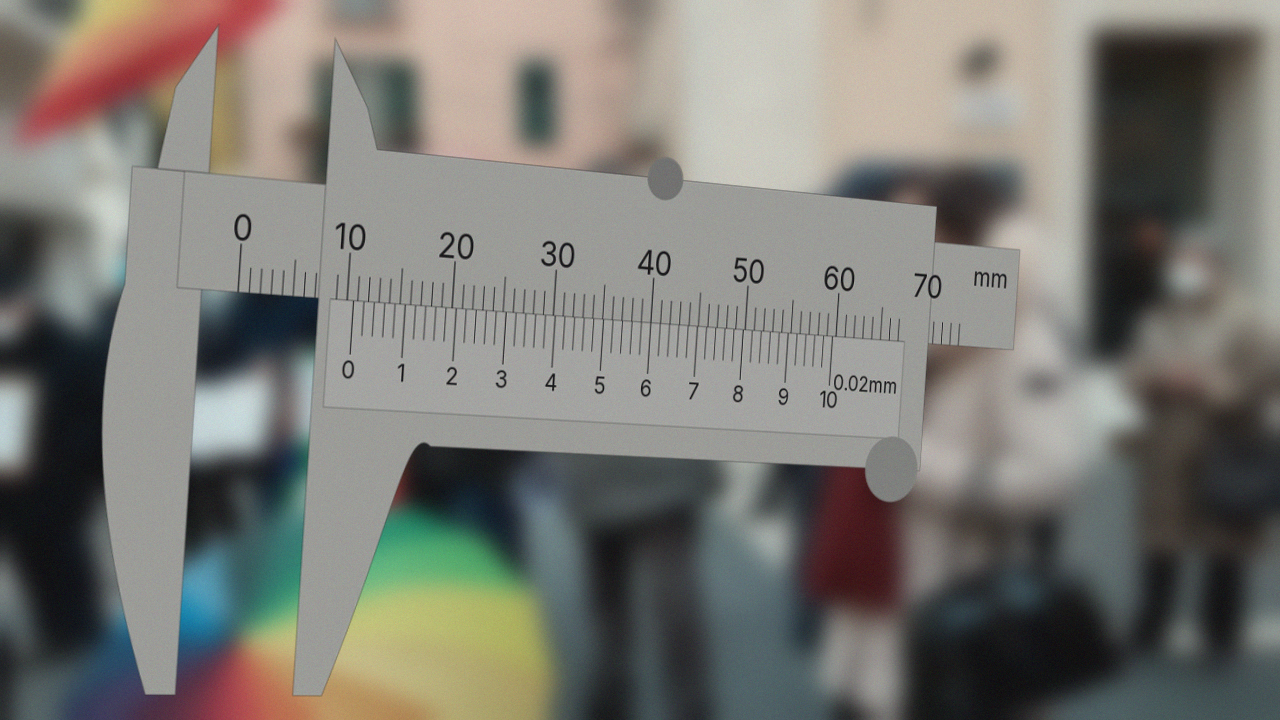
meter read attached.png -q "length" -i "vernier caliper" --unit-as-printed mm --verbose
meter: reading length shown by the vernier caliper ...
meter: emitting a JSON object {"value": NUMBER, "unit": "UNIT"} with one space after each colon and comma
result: {"value": 10.6, "unit": "mm"}
